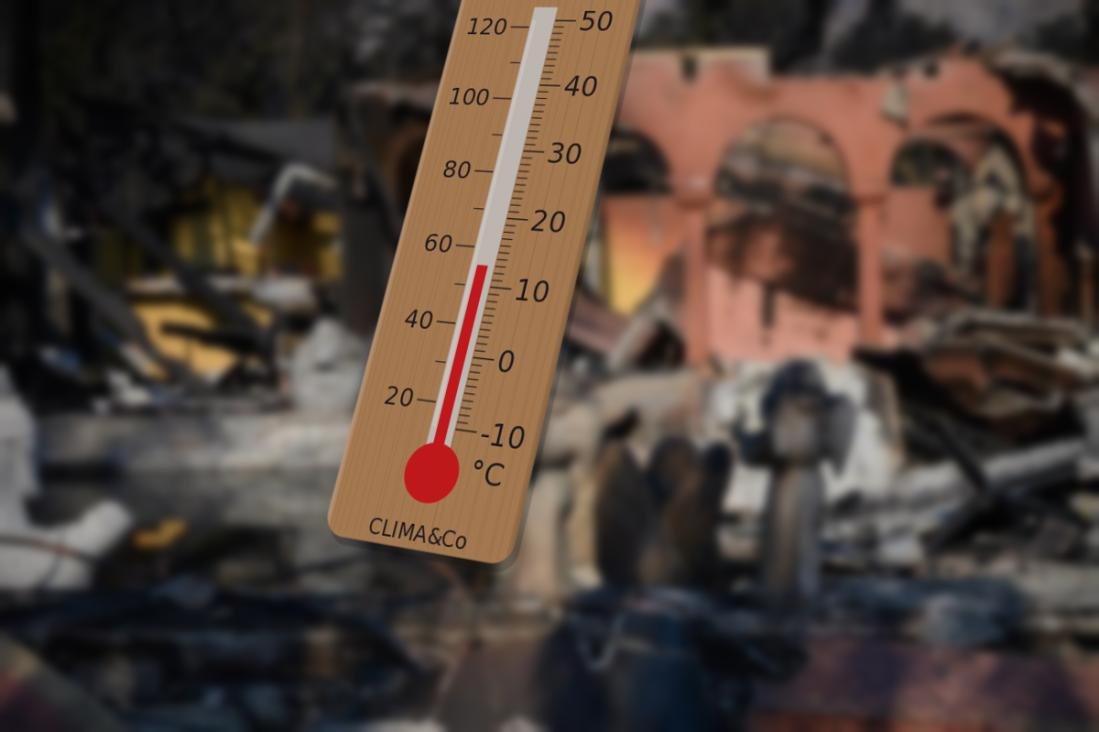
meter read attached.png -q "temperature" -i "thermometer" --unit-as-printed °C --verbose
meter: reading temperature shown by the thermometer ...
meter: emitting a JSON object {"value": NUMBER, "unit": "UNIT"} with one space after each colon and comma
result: {"value": 13, "unit": "°C"}
